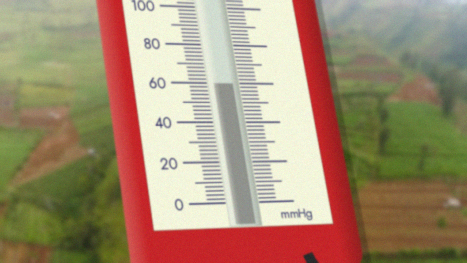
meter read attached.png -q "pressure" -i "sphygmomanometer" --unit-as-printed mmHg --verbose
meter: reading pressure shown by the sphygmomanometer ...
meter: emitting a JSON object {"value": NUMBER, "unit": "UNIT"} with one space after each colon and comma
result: {"value": 60, "unit": "mmHg"}
